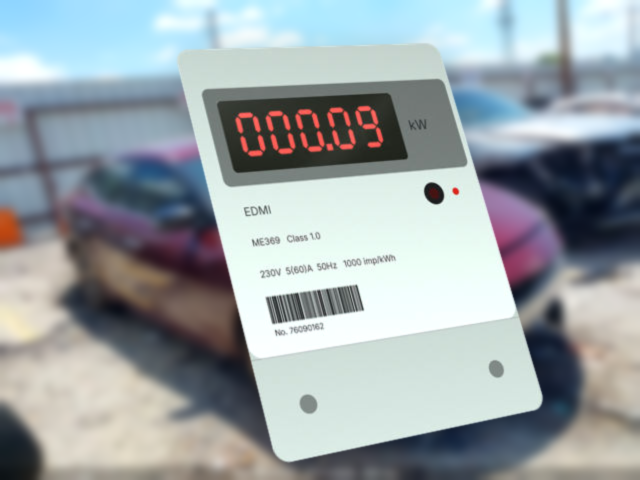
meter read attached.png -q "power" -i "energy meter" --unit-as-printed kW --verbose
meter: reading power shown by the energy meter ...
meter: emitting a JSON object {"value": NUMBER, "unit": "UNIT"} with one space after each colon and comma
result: {"value": 0.09, "unit": "kW"}
